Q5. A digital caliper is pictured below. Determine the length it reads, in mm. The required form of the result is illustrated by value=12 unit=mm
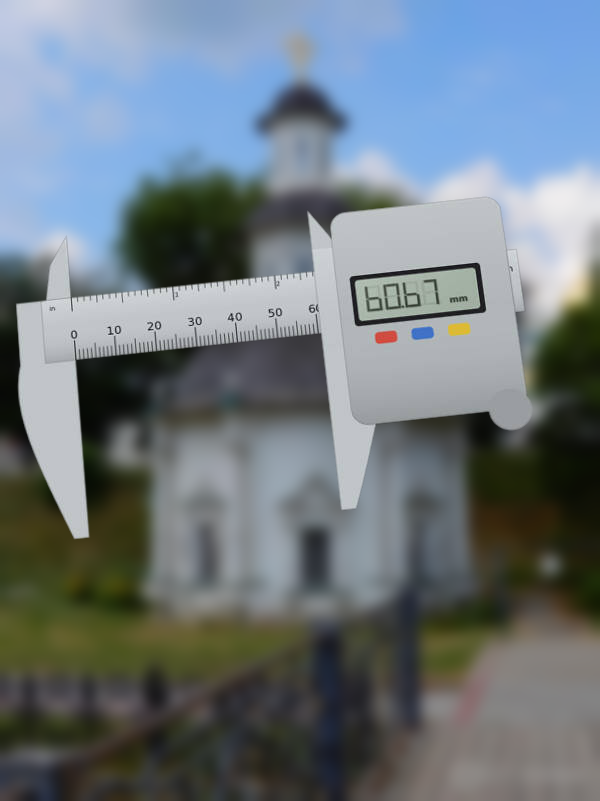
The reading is value=60.67 unit=mm
